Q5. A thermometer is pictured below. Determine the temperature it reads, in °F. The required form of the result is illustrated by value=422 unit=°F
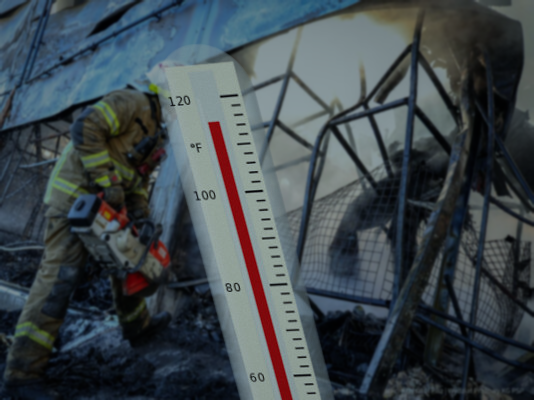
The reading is value=115 unit=°F
